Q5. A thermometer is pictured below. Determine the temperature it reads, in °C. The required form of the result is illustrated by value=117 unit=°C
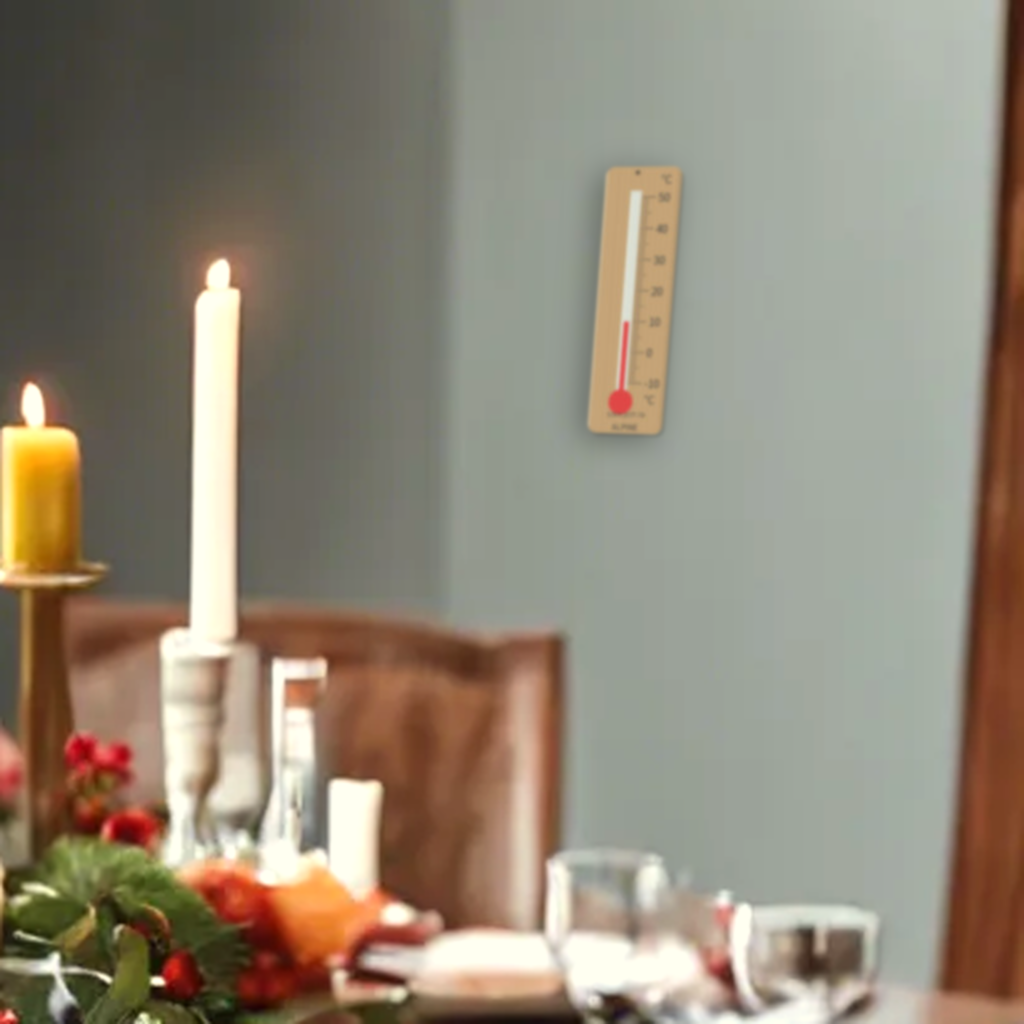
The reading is value=10 unit=°C
